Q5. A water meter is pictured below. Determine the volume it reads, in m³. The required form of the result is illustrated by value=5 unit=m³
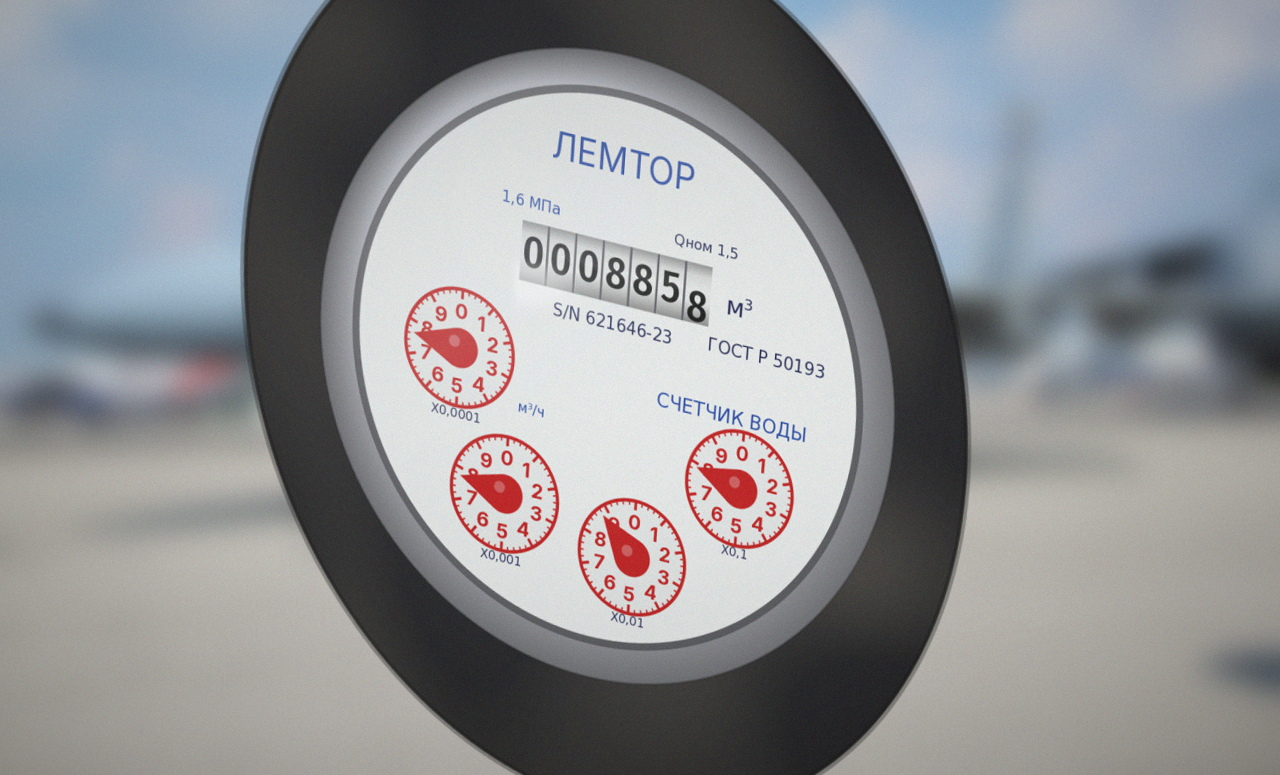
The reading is value=8857.7877 unit=m³
